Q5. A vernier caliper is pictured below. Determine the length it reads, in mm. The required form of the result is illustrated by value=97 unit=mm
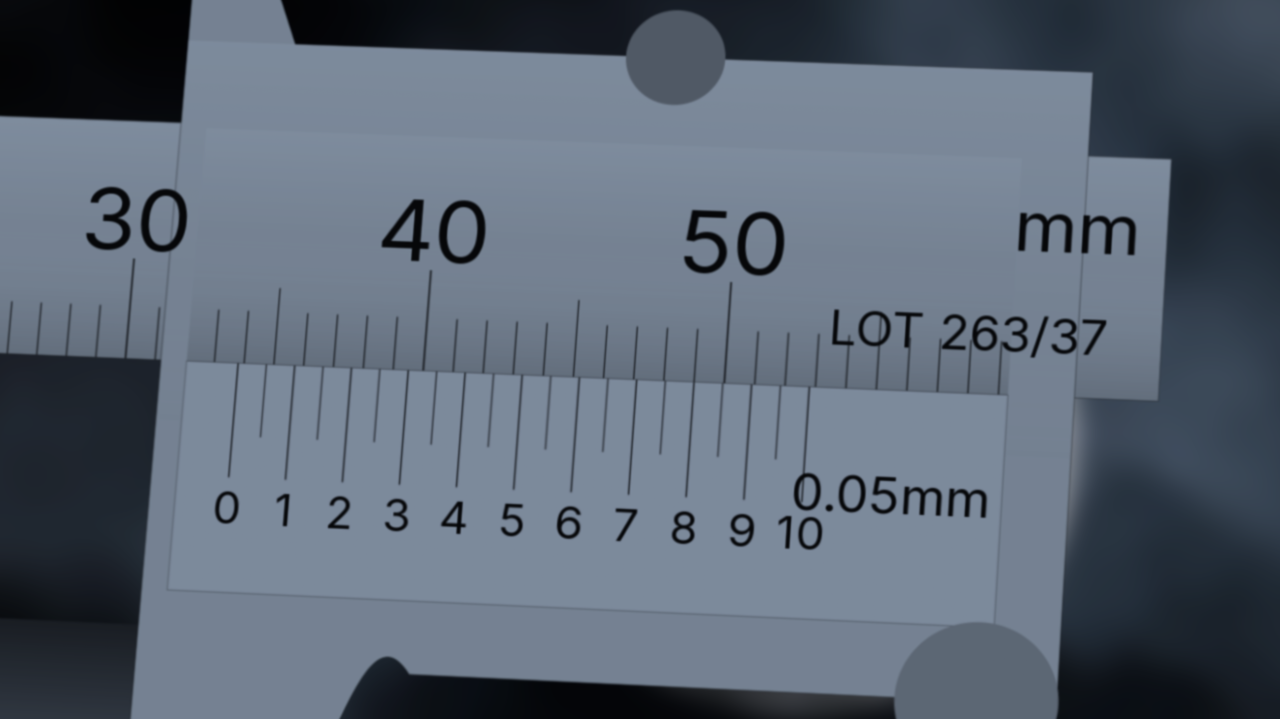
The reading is value=33.80 unit=mm
